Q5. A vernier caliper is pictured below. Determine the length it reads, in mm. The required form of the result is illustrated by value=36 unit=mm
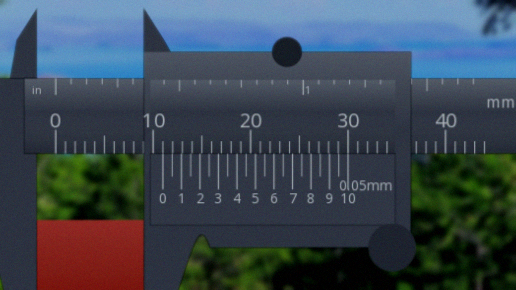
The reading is value=11.0 unit=mm
